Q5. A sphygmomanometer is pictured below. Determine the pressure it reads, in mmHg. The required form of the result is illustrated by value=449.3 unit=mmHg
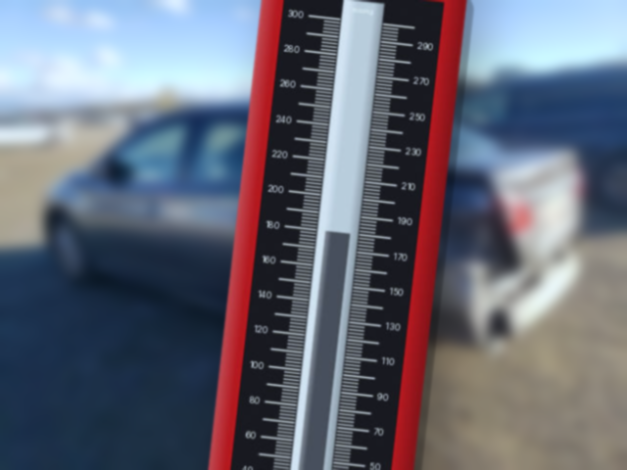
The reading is value=180 unit=mmHg
